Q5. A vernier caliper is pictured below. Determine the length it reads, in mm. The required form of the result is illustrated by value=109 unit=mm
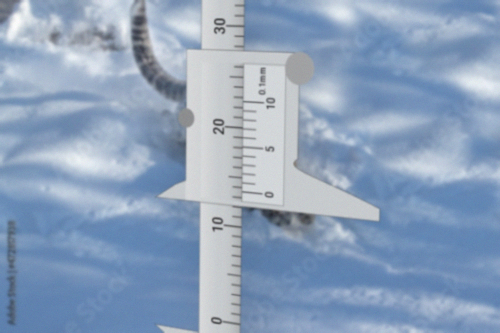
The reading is value=13.6 unit=mm
